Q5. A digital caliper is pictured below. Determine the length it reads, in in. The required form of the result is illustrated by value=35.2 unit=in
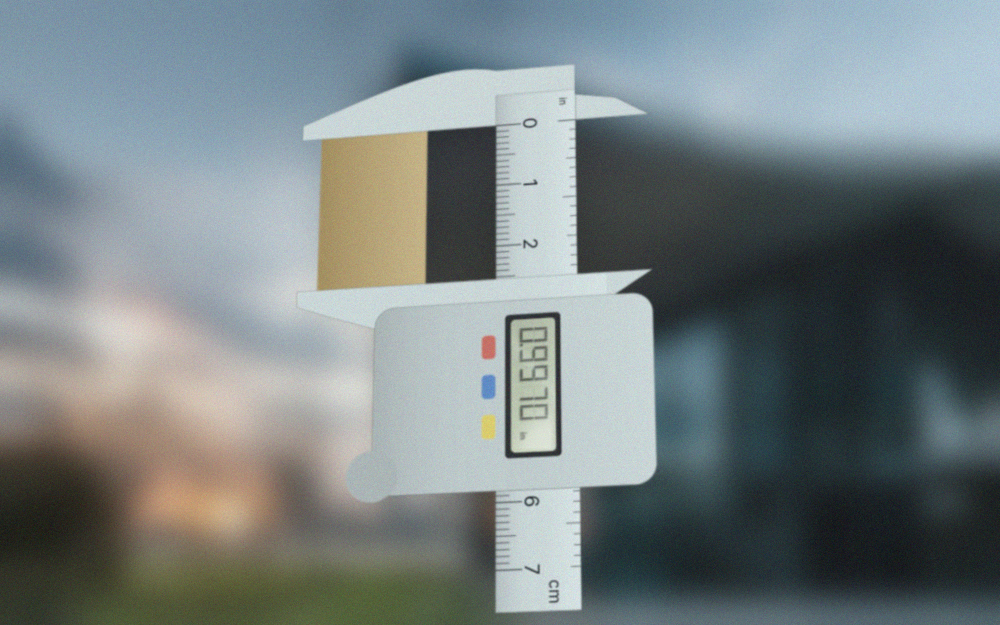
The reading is value=0.9970 unit=in
